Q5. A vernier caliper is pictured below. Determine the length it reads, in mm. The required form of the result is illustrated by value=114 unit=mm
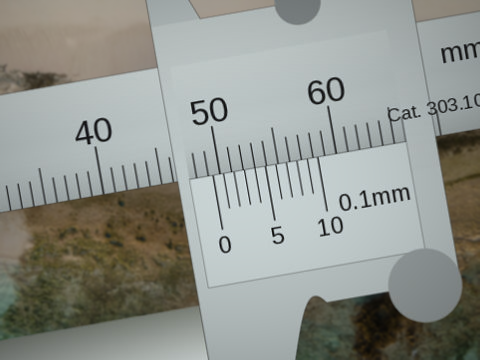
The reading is value=49.4 unit=mm
